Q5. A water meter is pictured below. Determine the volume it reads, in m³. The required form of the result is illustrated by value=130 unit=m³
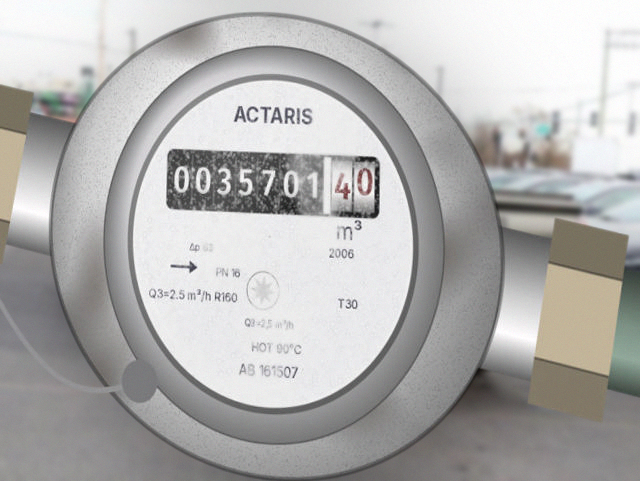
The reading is value=35701.40 unit=m³
